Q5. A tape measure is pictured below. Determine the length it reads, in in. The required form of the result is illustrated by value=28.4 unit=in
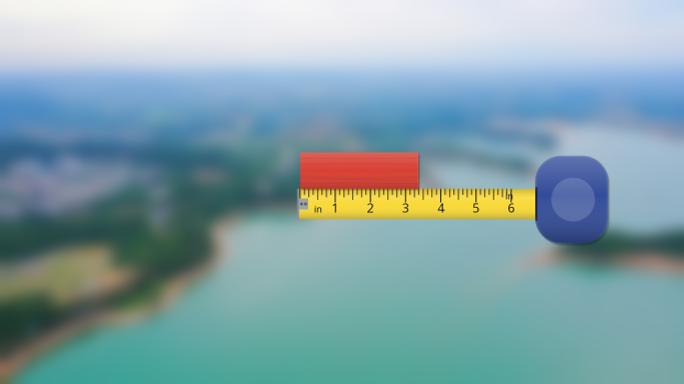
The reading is value=3.375 unit=in
